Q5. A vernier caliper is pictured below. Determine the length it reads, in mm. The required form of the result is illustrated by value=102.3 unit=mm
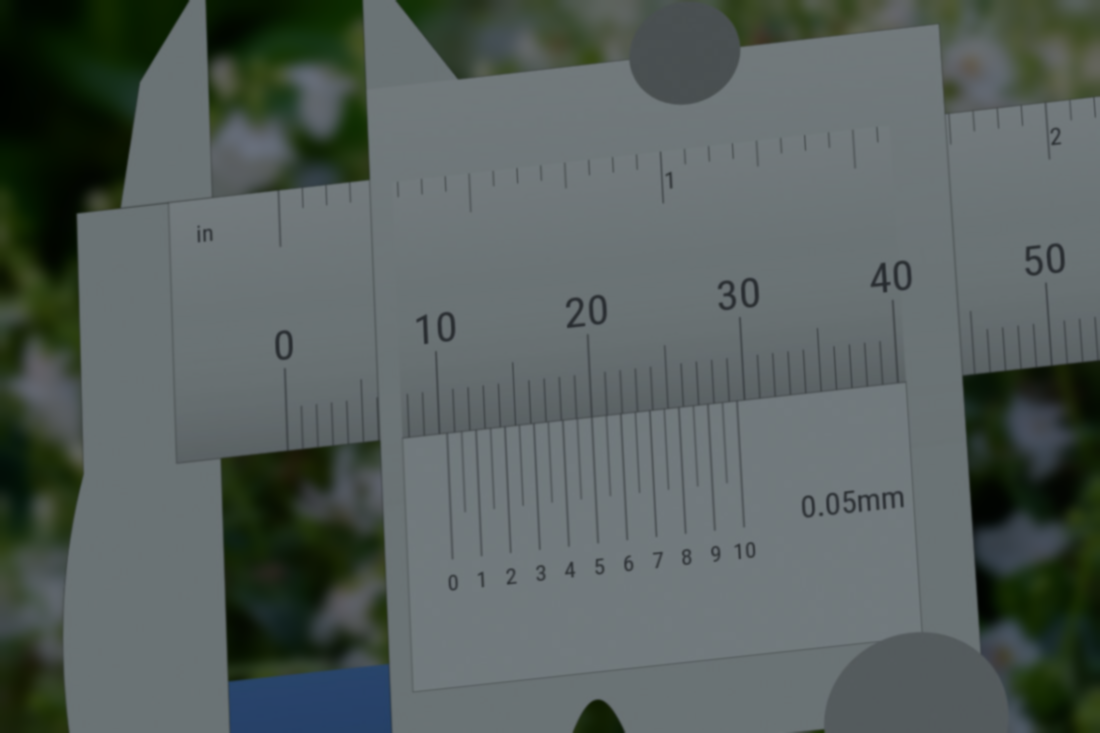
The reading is value=10.5 unit=mm
